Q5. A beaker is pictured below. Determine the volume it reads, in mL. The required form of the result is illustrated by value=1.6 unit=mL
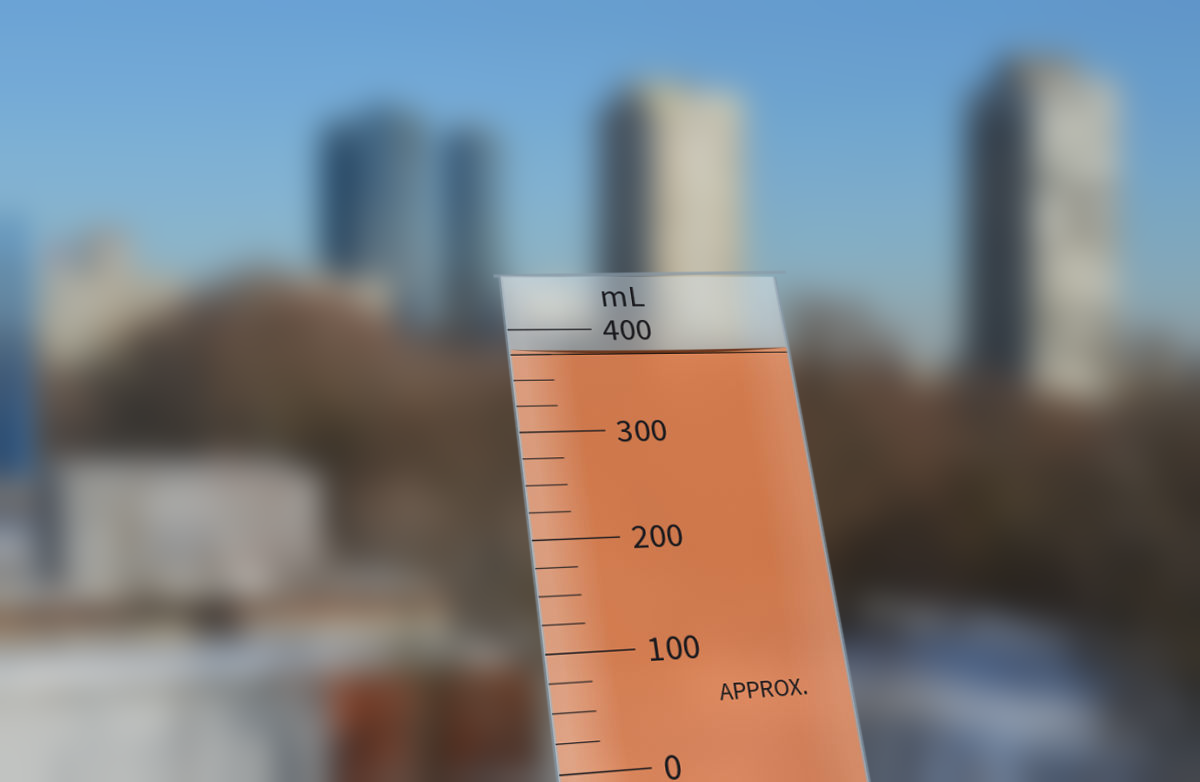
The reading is value=375 unit=mL
